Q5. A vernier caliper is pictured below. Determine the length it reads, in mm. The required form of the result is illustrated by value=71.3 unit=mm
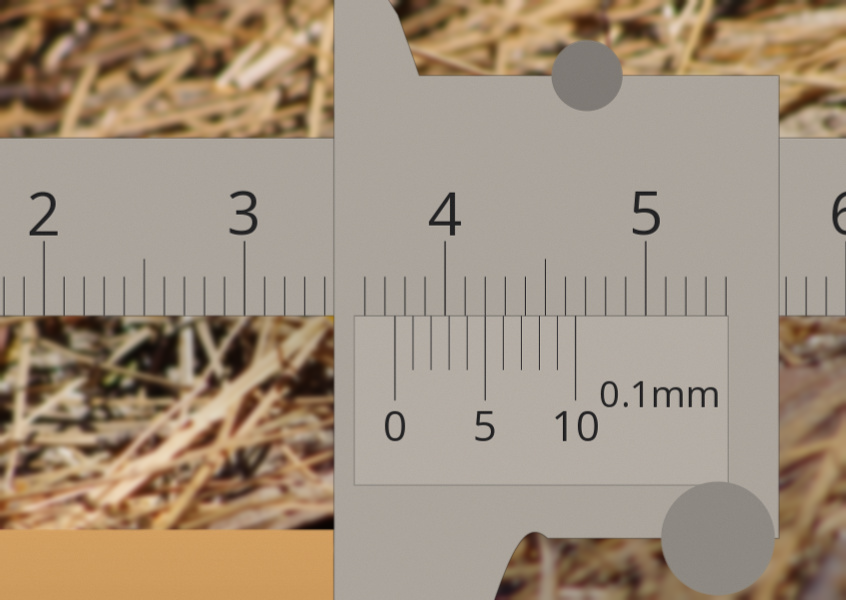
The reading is value=37.5 unit=mm
